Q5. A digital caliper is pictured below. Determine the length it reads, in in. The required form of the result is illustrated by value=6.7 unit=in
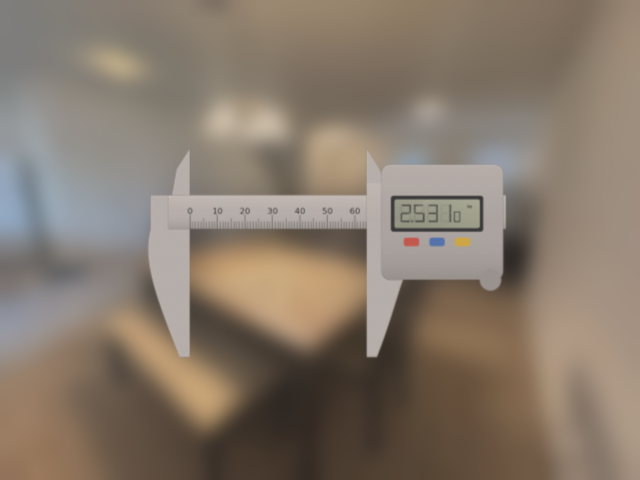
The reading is value=2.5310 unit=in
